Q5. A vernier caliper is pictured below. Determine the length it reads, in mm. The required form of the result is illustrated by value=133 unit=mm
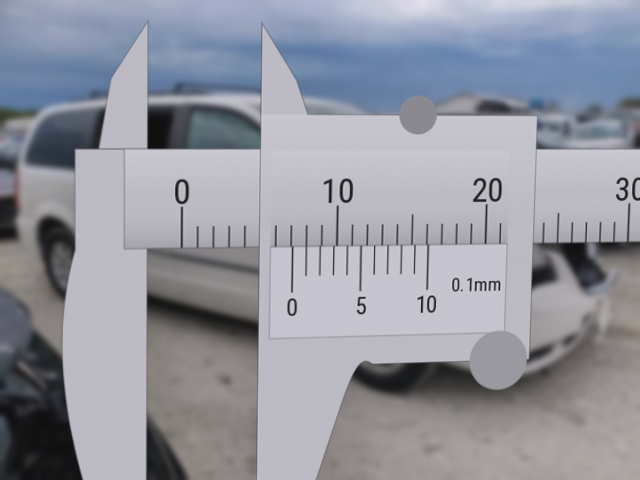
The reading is value=7.1 unit=mm
